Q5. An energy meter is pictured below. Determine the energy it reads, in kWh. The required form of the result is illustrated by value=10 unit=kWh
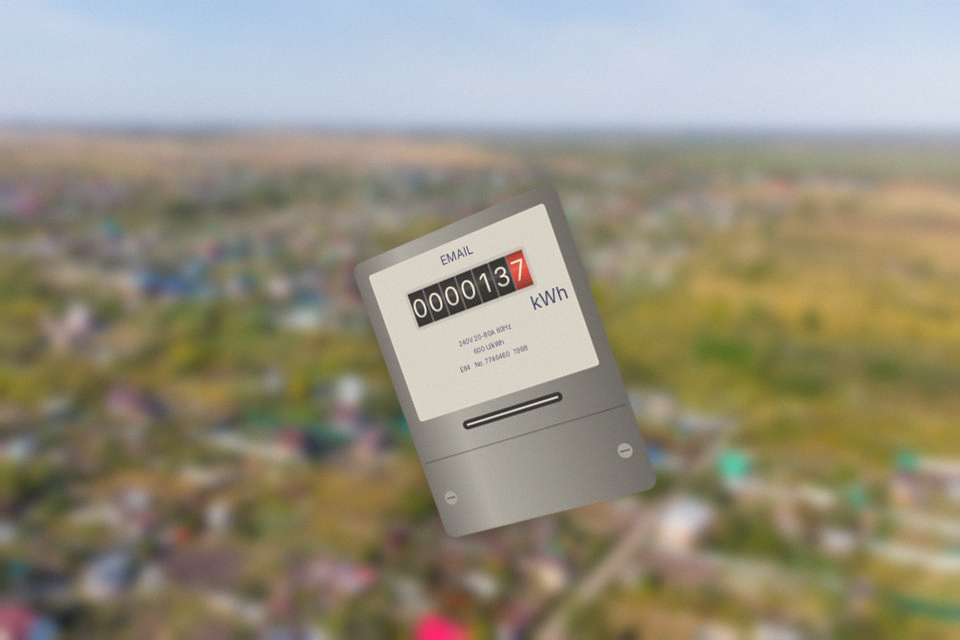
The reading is value=13.7 unit=kWh
